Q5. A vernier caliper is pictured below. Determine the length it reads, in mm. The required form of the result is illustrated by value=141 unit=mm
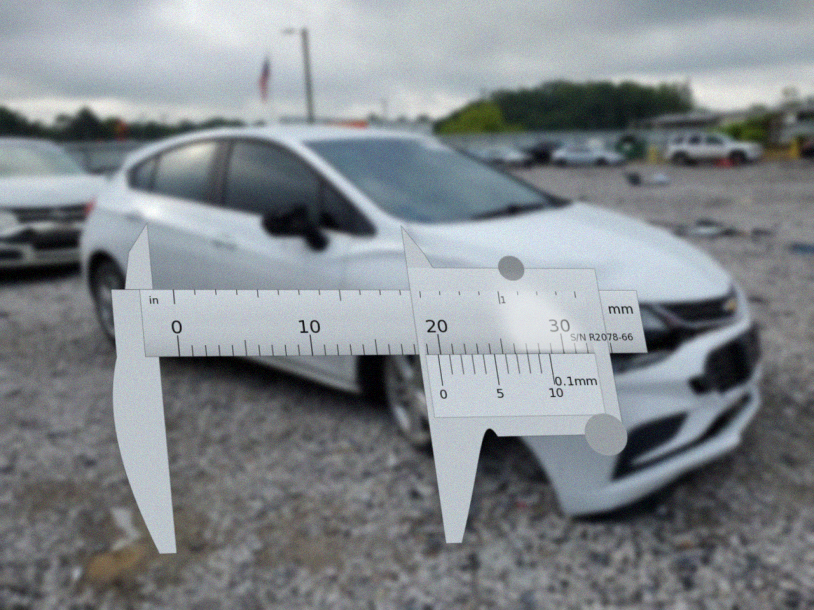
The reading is value=19.8 unit=mm
